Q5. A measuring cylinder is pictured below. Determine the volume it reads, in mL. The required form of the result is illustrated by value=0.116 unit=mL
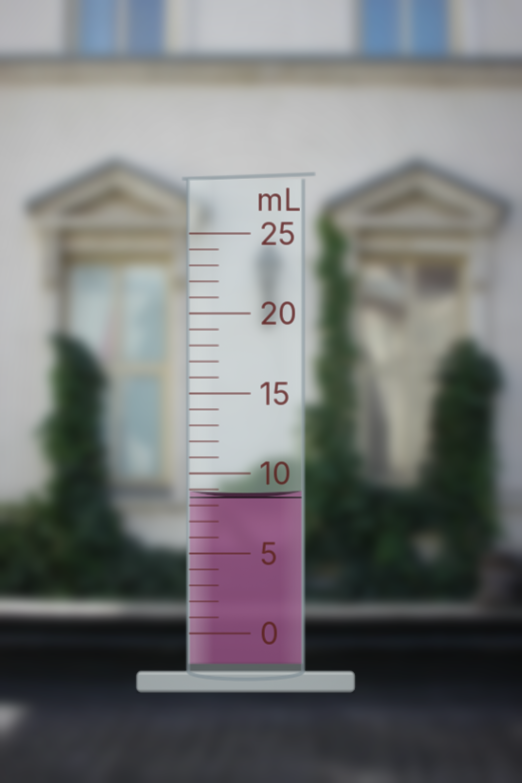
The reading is value=8.5 unit=mL
